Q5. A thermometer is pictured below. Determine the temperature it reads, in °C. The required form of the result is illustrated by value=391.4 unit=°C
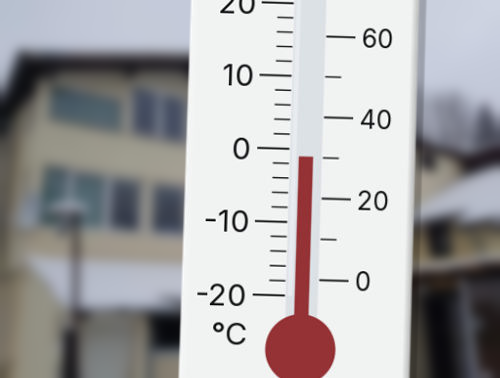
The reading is value=-1 unit=°C
